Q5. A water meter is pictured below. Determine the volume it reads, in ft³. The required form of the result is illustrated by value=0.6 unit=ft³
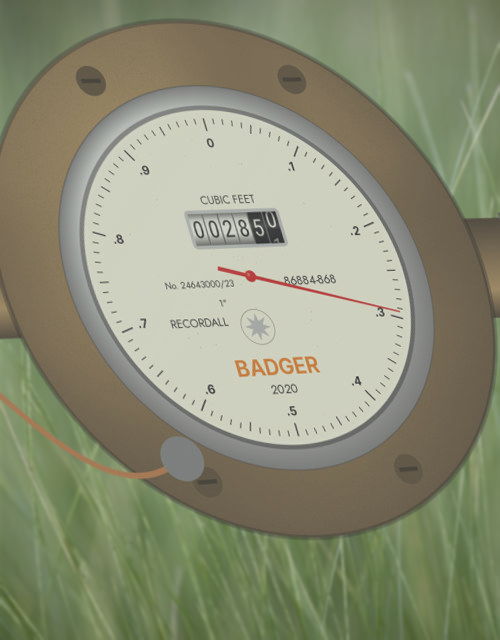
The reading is value=2850.29 unit=ft³
